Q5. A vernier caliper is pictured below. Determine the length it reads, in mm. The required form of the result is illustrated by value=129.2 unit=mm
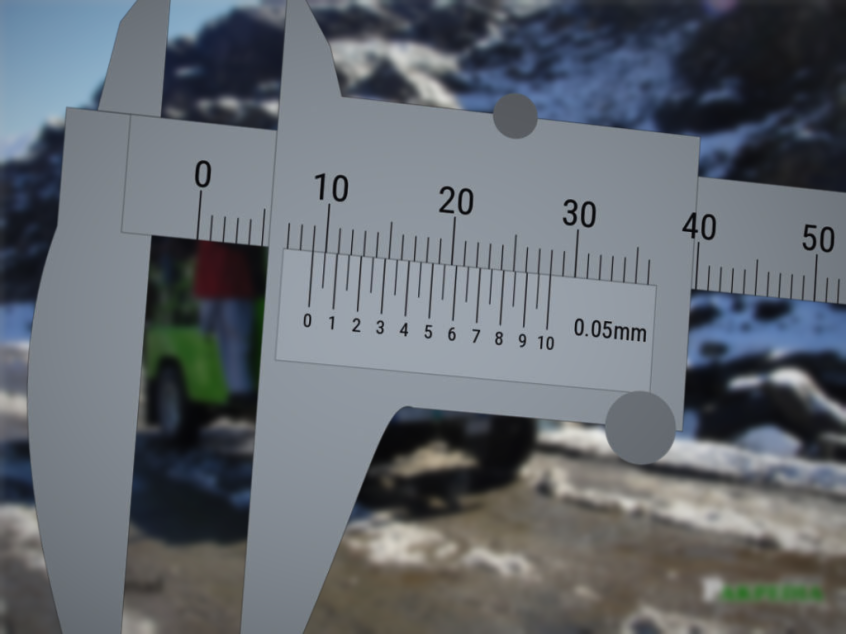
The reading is value=9.0 unit=mm
